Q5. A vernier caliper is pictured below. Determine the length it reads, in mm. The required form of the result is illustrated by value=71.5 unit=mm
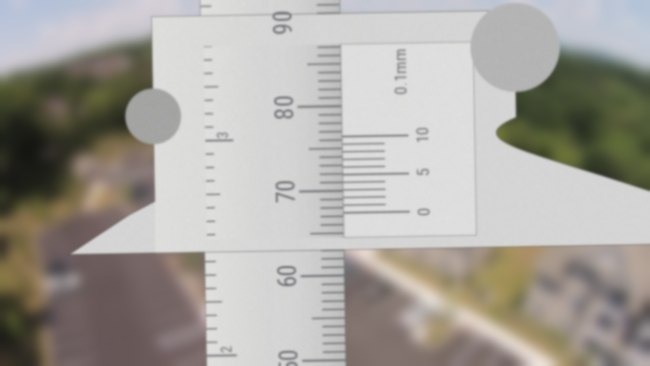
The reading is value=67.4 unit=mm
